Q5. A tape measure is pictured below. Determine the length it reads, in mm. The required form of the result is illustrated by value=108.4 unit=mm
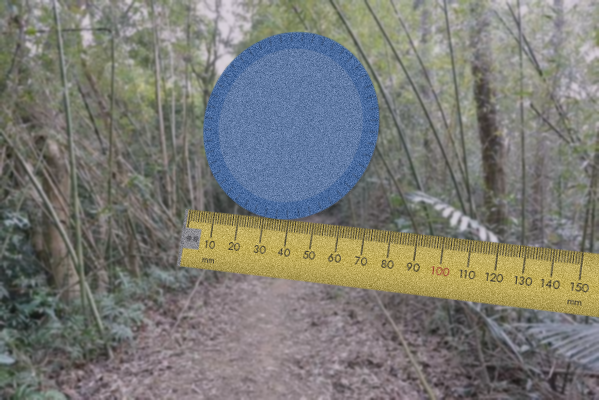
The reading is value=70 unit=mm
